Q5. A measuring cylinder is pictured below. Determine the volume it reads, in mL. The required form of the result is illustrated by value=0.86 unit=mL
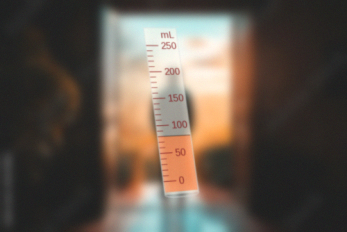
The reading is value=80 unit=mL
